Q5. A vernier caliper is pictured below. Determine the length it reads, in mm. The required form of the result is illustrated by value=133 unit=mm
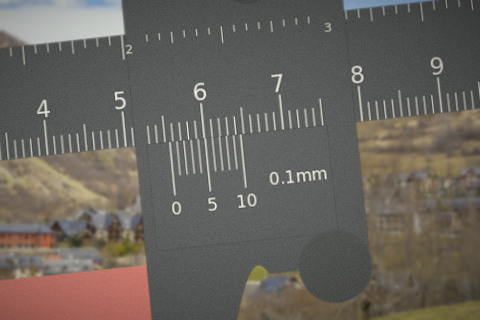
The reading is value=55.6 unit=mm
